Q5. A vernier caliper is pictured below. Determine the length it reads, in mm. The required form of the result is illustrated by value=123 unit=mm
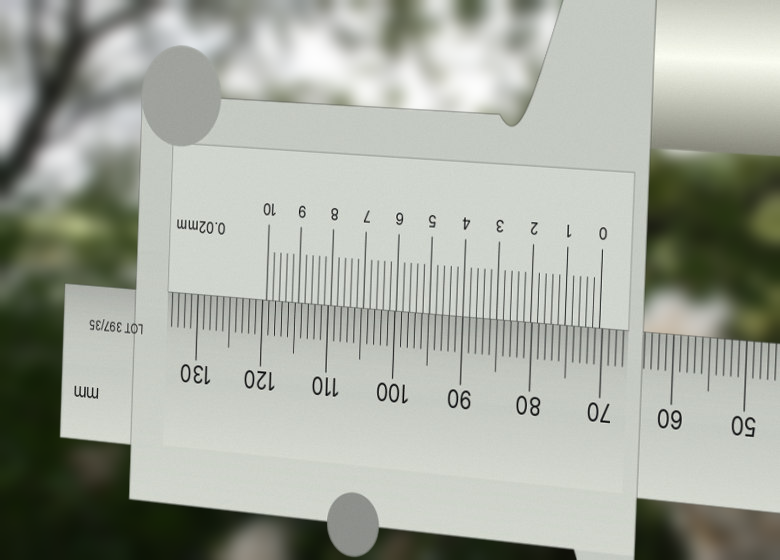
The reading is value=70.4 unit=mm
